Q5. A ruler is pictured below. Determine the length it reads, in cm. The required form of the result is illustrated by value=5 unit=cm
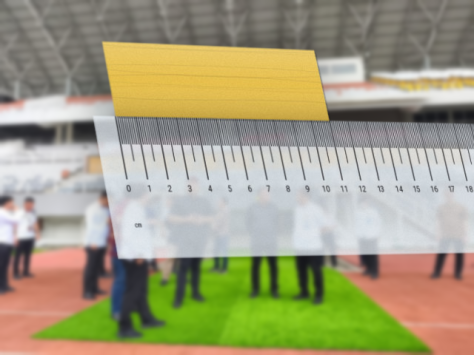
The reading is value=11 unit=cm
